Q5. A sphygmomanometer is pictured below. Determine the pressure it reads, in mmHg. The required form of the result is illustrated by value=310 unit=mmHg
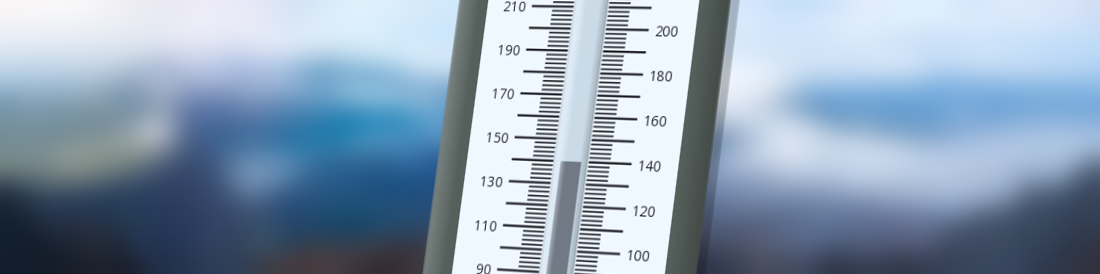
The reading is value=140 unit=mmHg
